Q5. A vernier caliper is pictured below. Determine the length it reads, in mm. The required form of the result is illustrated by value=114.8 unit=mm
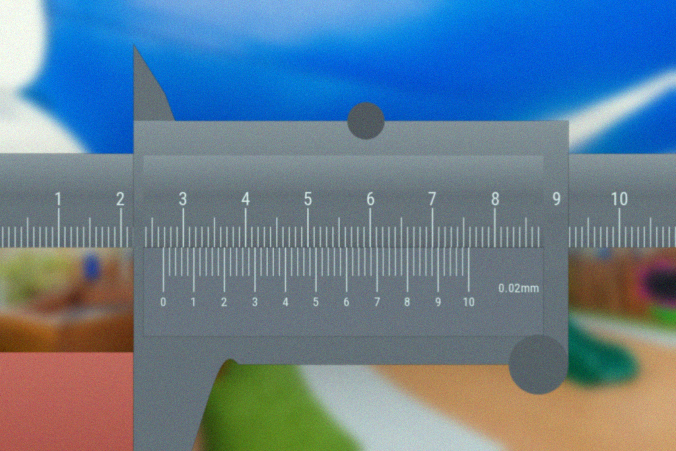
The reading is value=26.8 unit=mm
